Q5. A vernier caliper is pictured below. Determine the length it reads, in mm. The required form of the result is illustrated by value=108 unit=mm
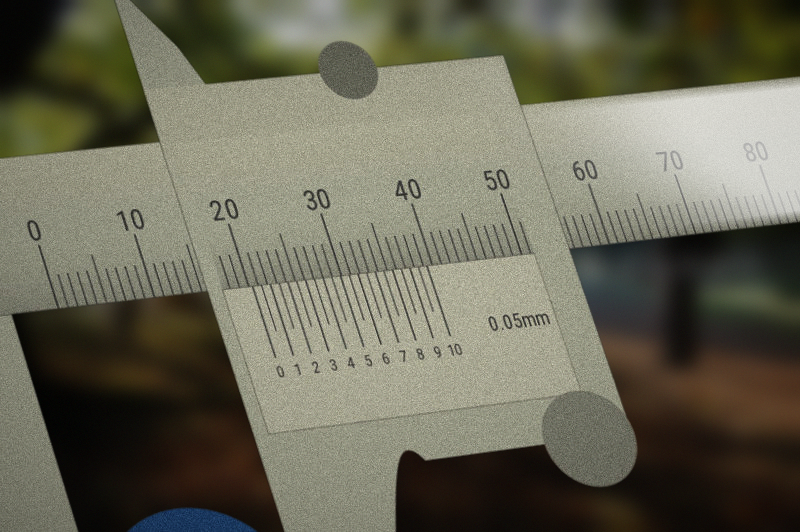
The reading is value=20.4 unit=mm
